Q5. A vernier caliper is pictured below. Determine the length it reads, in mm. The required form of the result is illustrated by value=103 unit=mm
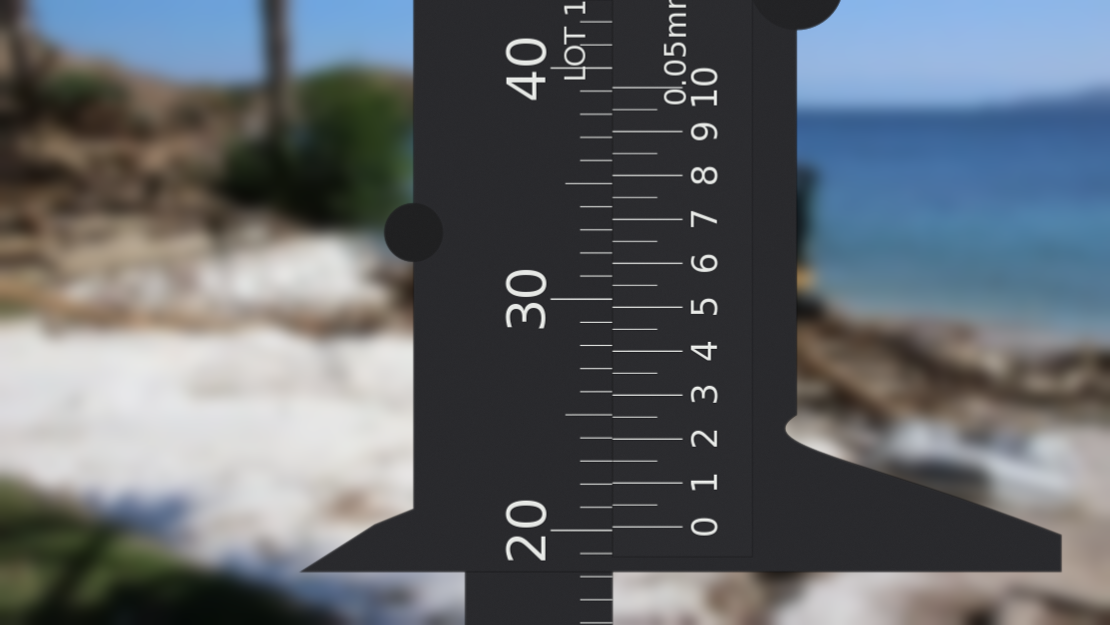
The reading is value=20.15 unit=mm
